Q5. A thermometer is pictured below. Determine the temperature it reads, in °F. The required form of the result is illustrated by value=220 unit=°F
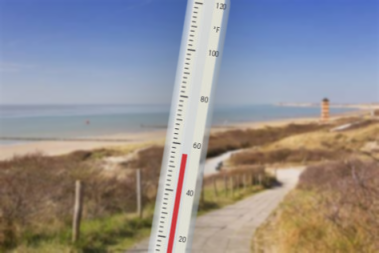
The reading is value=56 unit=°F
